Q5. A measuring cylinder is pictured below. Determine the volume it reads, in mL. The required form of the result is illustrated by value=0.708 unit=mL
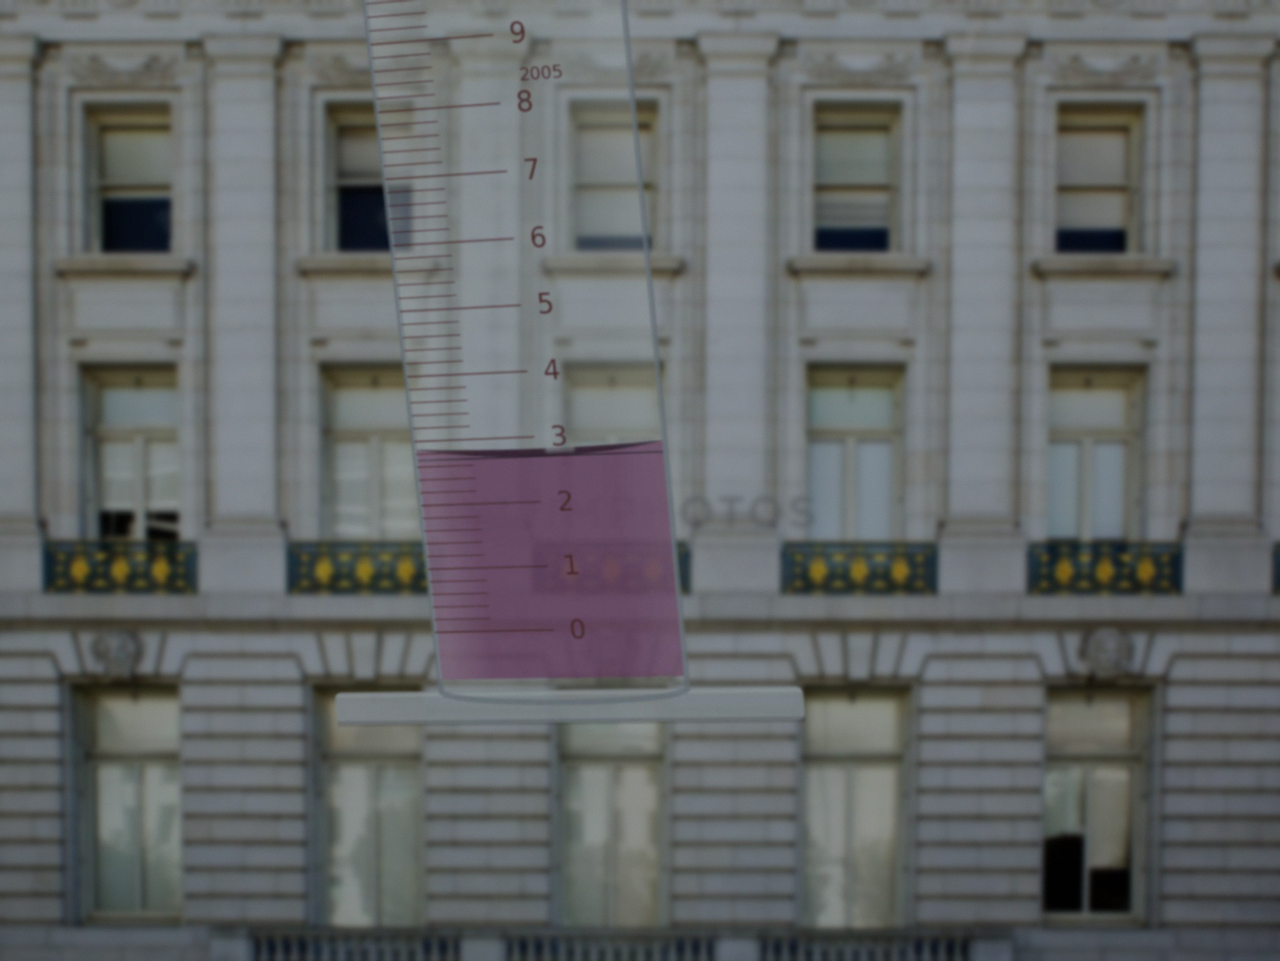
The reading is value=2.7 unit=mL
